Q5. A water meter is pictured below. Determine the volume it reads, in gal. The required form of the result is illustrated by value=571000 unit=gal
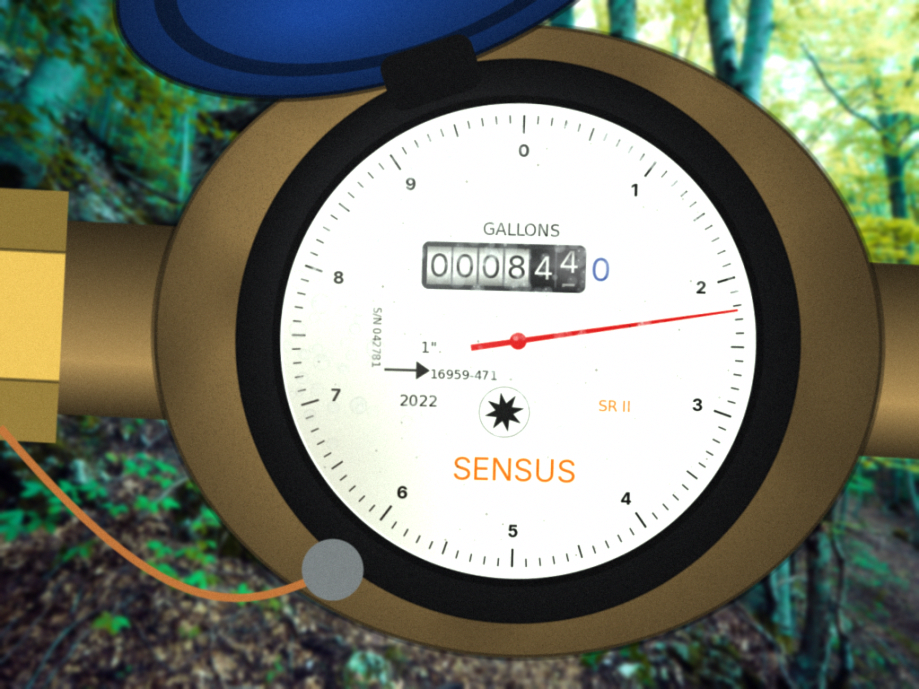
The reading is value=8442.2 unit=gal
